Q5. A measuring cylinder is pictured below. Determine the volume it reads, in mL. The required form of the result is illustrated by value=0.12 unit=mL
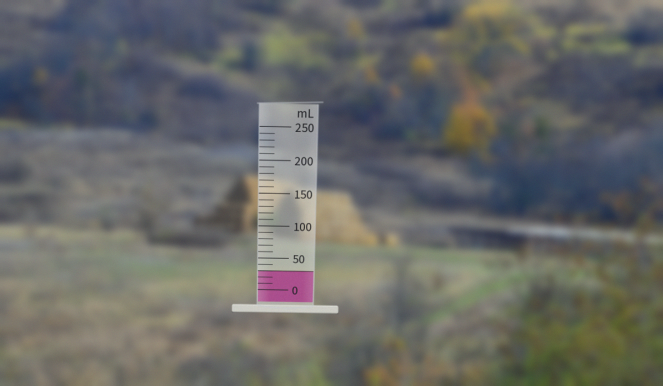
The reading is value=30 unit=mL
